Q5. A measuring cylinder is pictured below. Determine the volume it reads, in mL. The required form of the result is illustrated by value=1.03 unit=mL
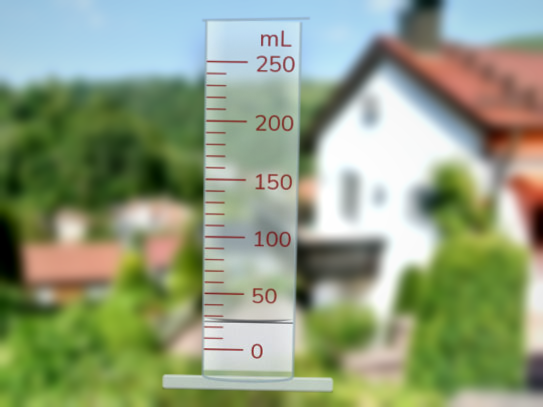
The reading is value=25 unit=mL
